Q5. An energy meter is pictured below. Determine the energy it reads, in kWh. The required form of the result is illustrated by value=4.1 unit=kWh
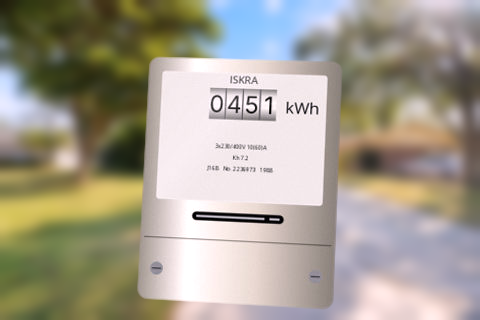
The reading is value=451 unit=kWh
